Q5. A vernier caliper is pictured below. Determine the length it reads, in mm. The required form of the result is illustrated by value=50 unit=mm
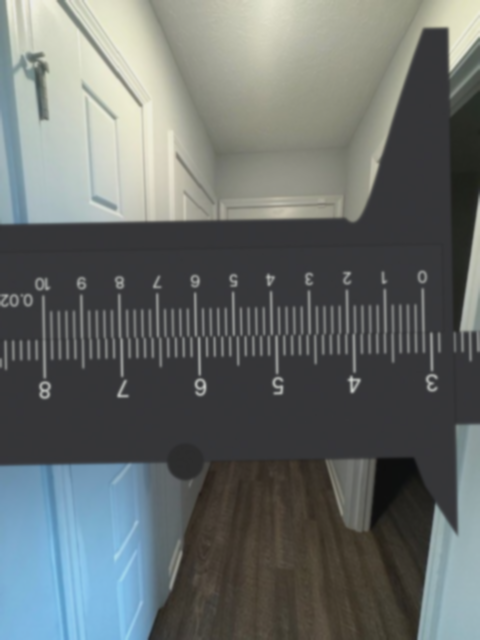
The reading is value=31.0 unit=mm
